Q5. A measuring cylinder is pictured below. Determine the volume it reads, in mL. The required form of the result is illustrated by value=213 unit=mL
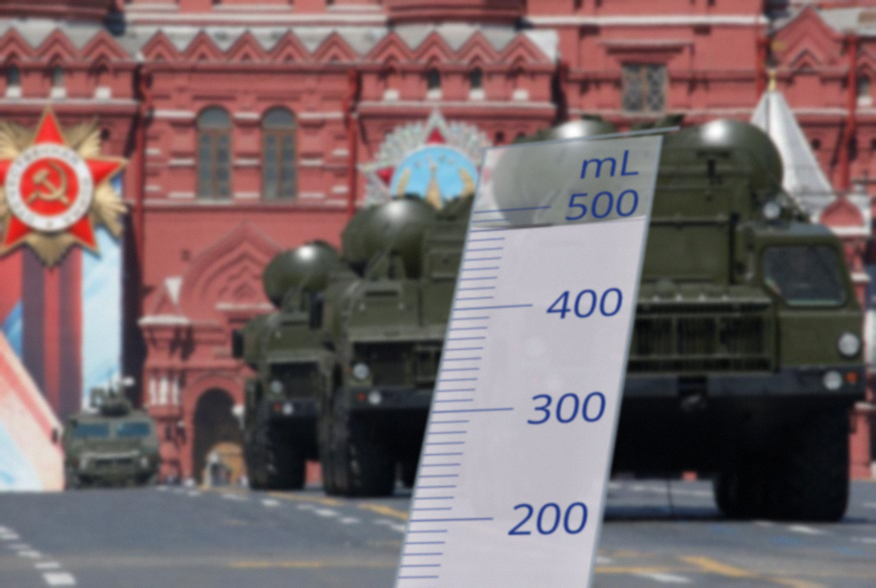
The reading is value=480 unit=mL
